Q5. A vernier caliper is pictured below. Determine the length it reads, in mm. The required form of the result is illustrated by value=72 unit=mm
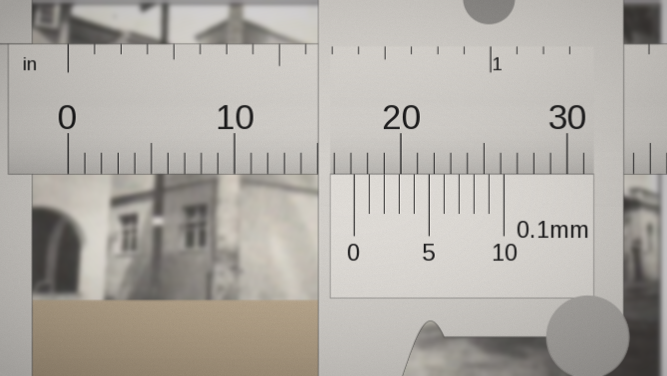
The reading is value=17.2 unit=mm
